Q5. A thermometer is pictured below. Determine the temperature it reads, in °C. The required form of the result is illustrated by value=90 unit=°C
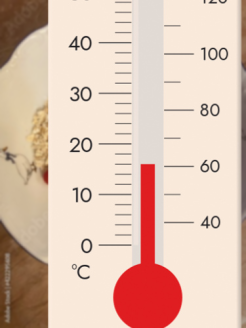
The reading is value=16 unit=°C
